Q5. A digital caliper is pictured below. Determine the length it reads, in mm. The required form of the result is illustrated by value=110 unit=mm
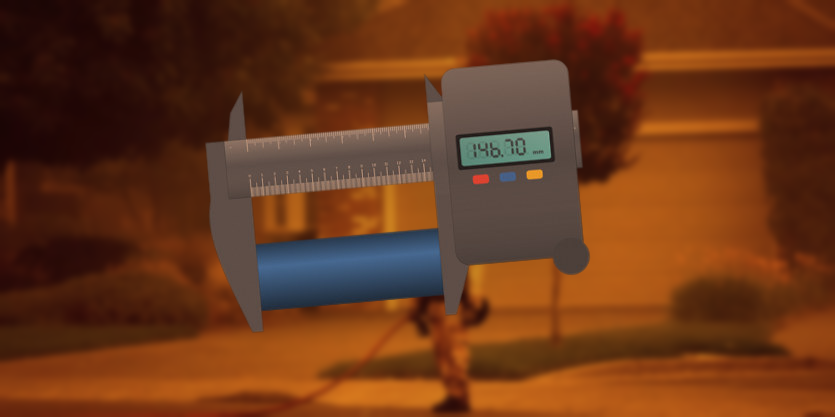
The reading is value=146.70 unit=mm
